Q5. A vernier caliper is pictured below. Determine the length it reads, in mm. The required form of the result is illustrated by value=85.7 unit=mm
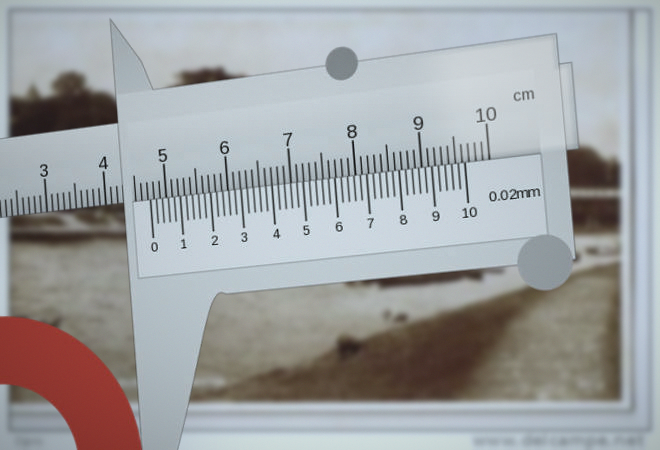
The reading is value=47.4 unit=mm
